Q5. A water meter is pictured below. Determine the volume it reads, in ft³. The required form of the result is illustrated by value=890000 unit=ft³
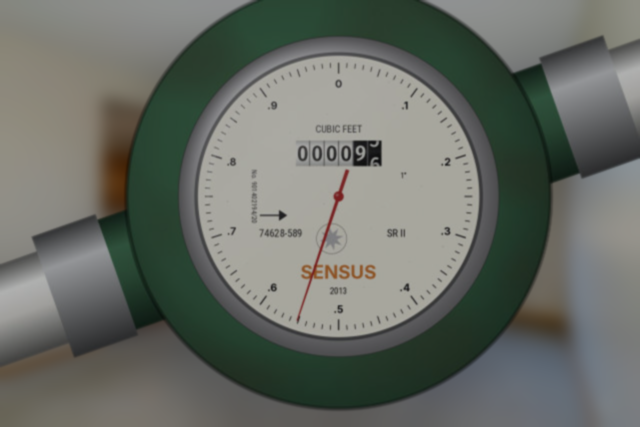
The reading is value=95.55 unit=ft³
